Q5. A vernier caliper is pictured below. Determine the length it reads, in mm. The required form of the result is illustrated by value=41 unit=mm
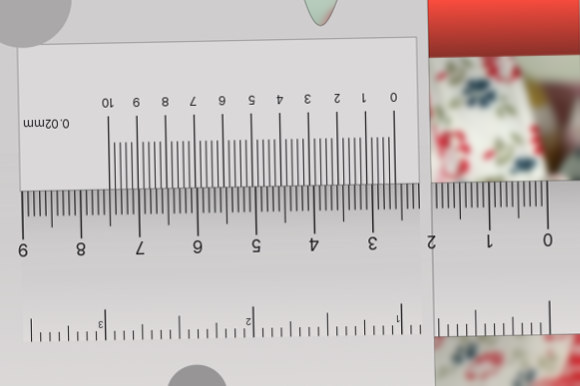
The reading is value=26.0 unit=mm
